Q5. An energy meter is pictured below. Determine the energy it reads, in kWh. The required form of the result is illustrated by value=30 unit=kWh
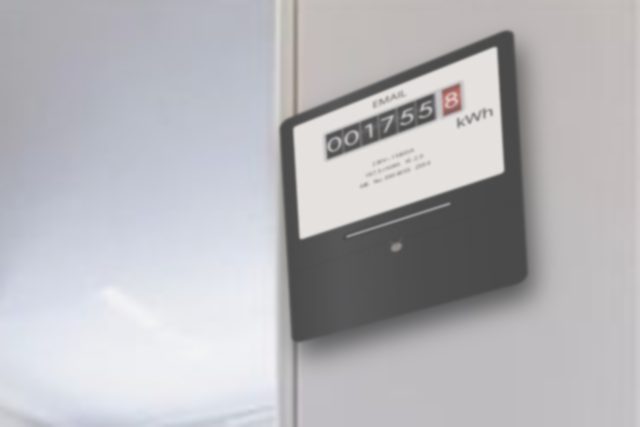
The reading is value=1755.8 unit=kWh
